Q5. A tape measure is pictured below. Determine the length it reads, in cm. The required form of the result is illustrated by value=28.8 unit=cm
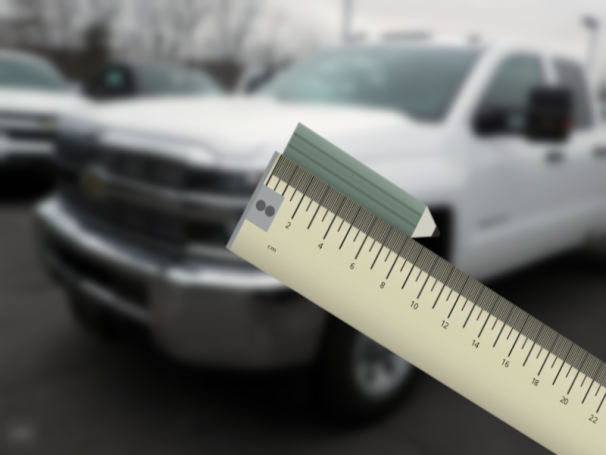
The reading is value=9.5 unit=cm
